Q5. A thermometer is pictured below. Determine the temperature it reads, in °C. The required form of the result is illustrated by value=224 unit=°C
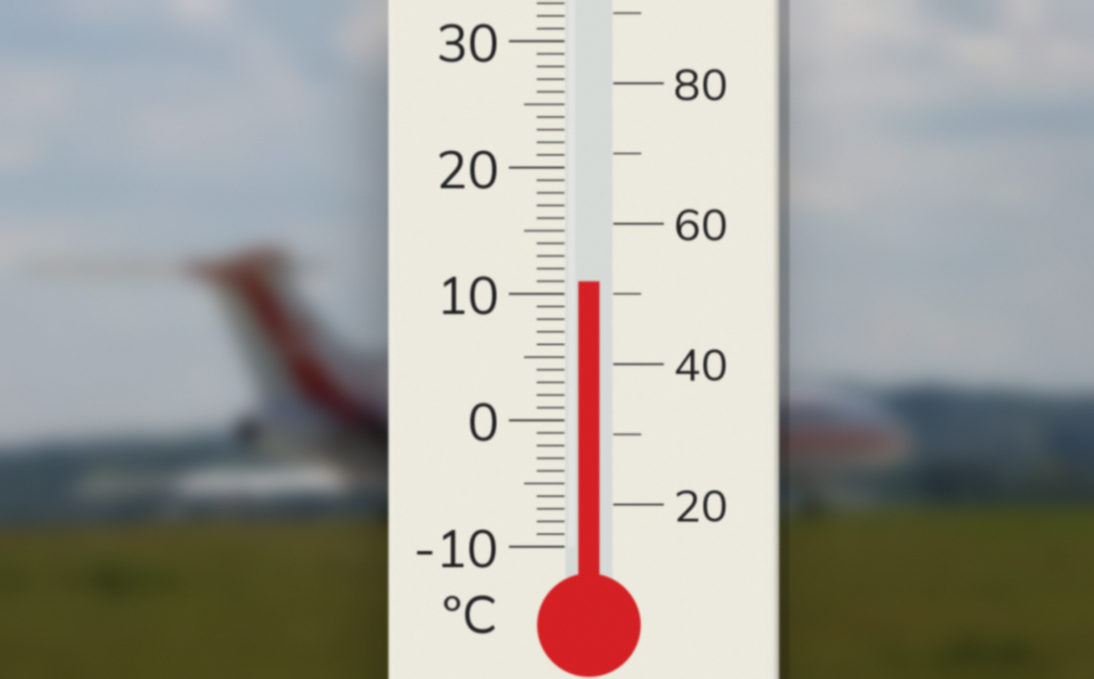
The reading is value=11 unit=°C
